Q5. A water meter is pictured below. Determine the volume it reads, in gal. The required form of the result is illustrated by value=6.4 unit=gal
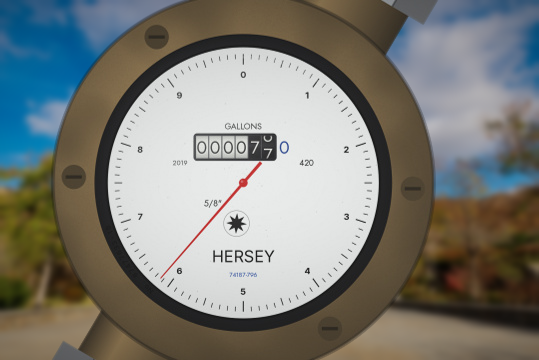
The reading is value=766.1 unit=gal
